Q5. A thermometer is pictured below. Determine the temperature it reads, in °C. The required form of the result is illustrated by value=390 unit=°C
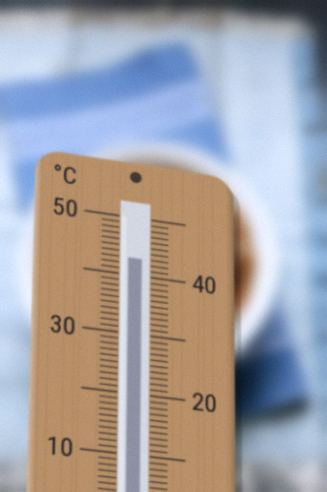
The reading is value=43 unit=°C
